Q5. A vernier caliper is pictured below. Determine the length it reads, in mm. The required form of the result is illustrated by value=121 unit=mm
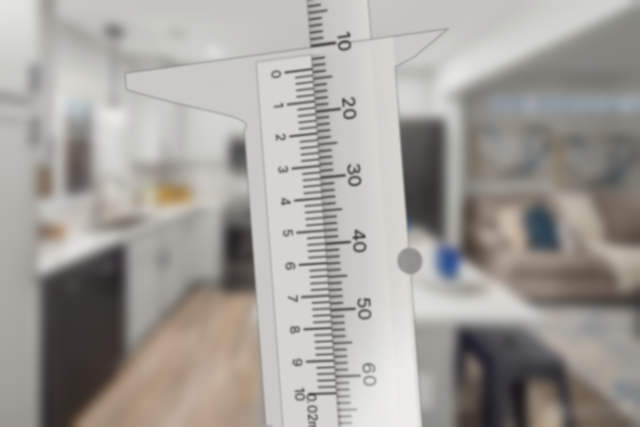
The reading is value=13.5 unit=mm
